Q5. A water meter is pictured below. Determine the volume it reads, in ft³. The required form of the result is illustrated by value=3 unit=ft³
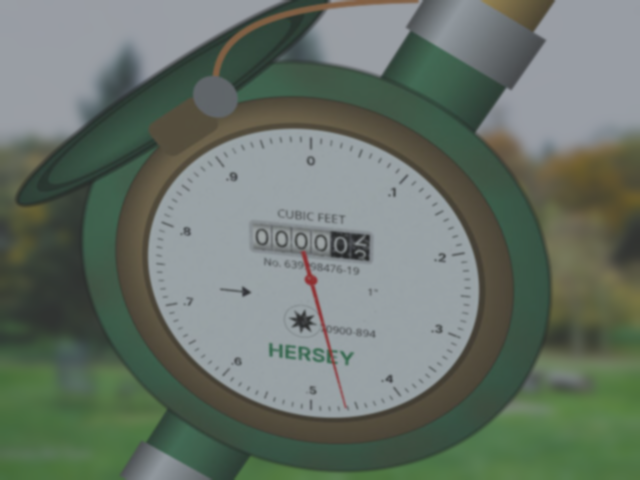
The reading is value=2.46 unit=ft³
